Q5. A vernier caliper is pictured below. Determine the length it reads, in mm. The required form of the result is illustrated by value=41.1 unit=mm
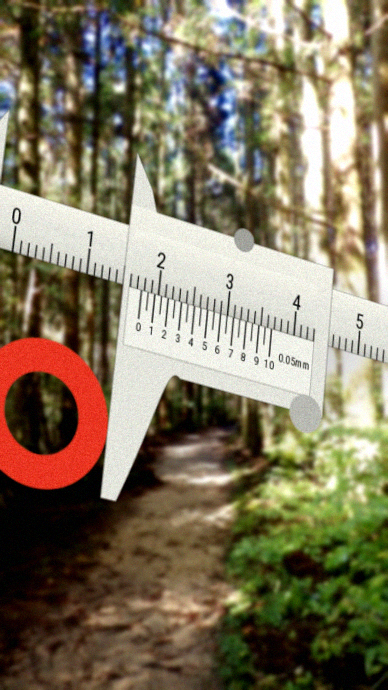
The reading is value=17.6 unit=mm
